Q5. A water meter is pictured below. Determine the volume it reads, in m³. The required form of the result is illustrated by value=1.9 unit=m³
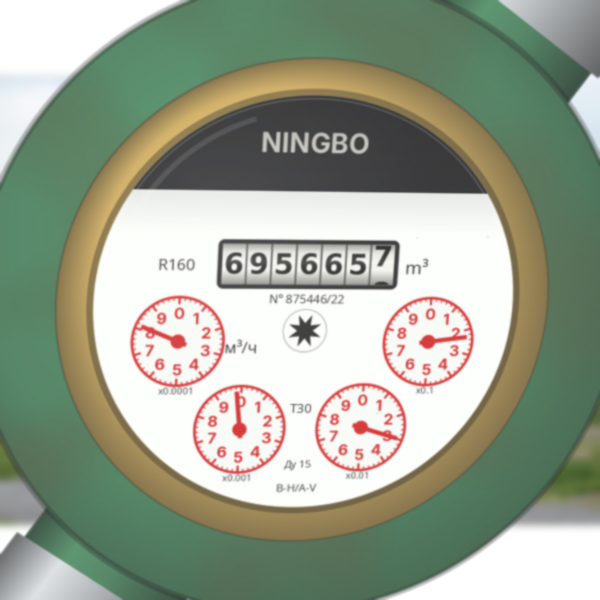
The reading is value=6956657.2298 unit=m³
